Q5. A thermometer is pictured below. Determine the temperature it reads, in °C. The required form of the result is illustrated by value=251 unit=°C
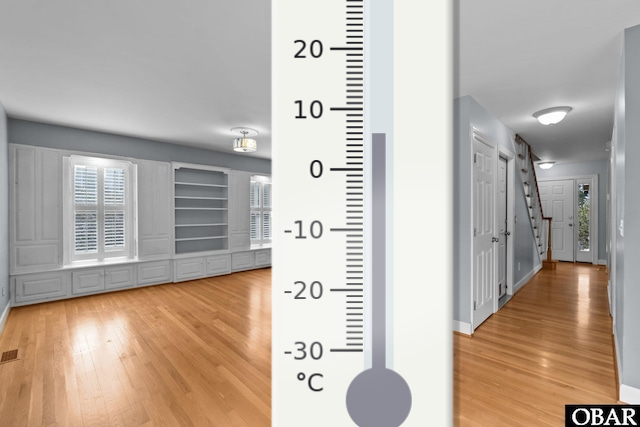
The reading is value=6 unit=°C
